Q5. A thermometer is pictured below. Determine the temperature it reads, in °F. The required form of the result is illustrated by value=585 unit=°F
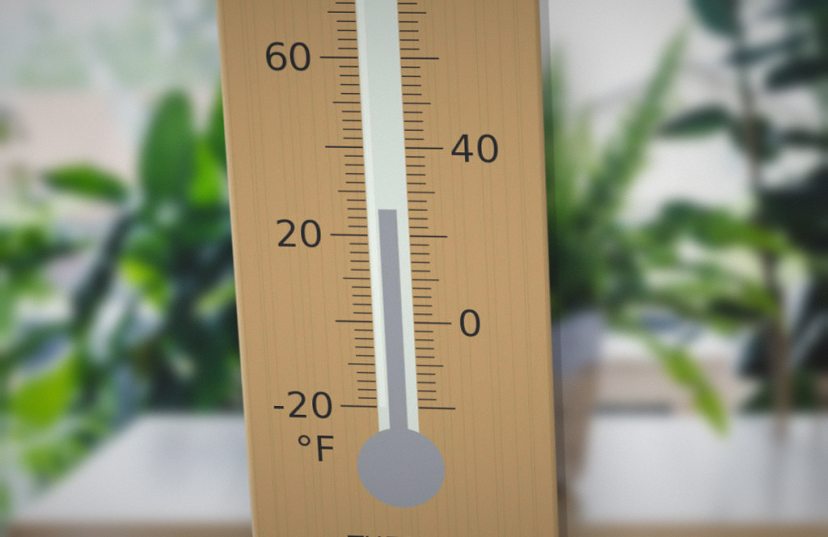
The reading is value=26 unit=°F
